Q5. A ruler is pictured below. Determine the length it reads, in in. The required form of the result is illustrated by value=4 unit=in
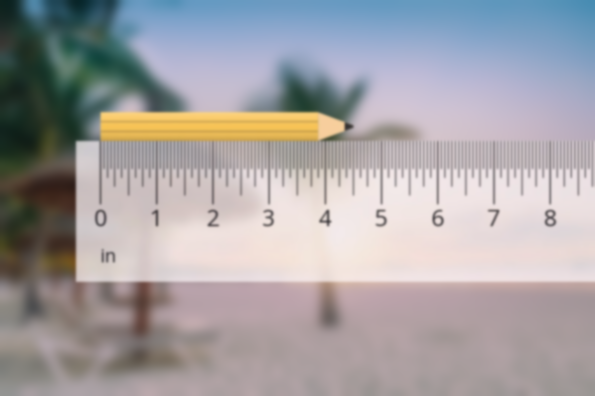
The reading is value=4.5 unit=in
